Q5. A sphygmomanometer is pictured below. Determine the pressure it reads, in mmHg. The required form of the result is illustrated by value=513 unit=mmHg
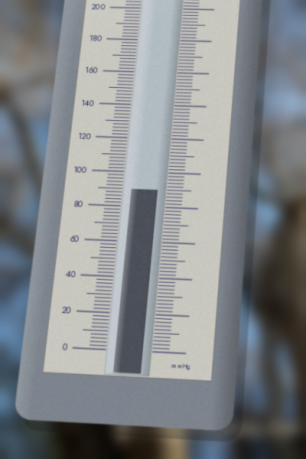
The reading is value=90 unit=mmHg
